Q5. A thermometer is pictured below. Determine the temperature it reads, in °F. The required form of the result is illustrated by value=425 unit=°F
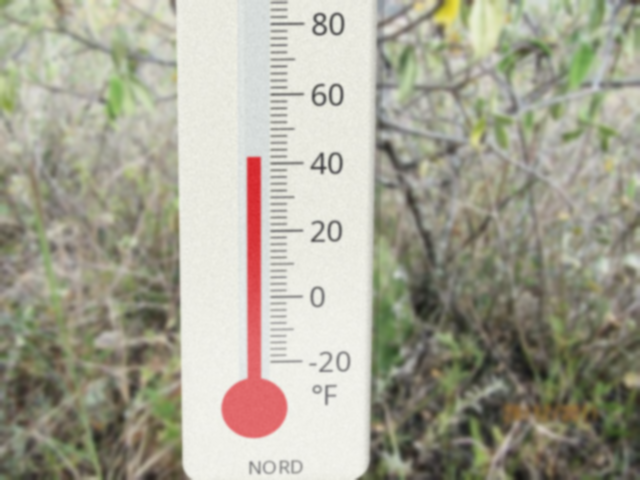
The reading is value=42 unit=°F
